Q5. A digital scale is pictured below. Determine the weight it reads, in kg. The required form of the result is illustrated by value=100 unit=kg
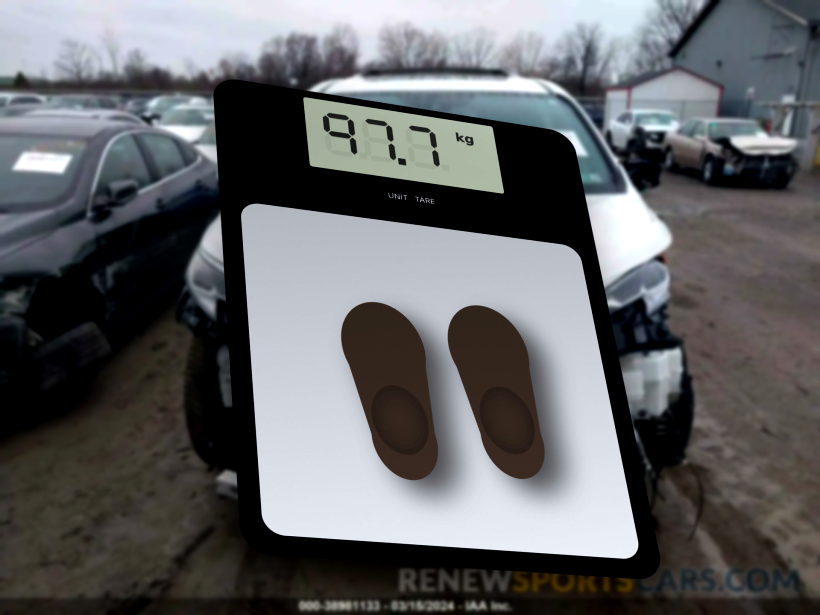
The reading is value=97.7 unit=kg
